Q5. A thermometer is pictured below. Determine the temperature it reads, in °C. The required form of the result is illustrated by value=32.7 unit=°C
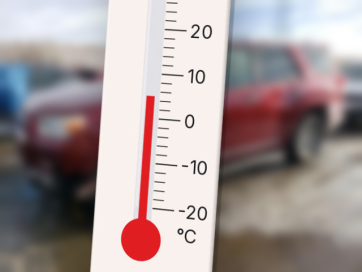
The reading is value=5 unit=°C
